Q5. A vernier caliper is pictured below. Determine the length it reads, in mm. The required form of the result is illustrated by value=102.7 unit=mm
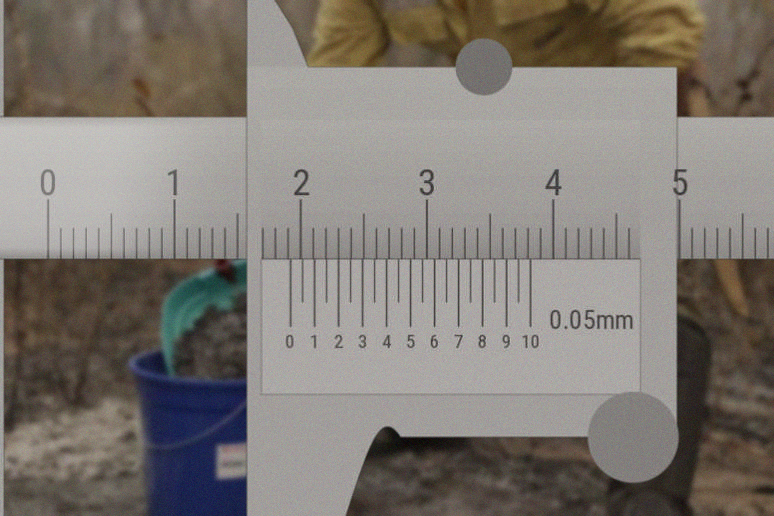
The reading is value=19.2 unit=mm
